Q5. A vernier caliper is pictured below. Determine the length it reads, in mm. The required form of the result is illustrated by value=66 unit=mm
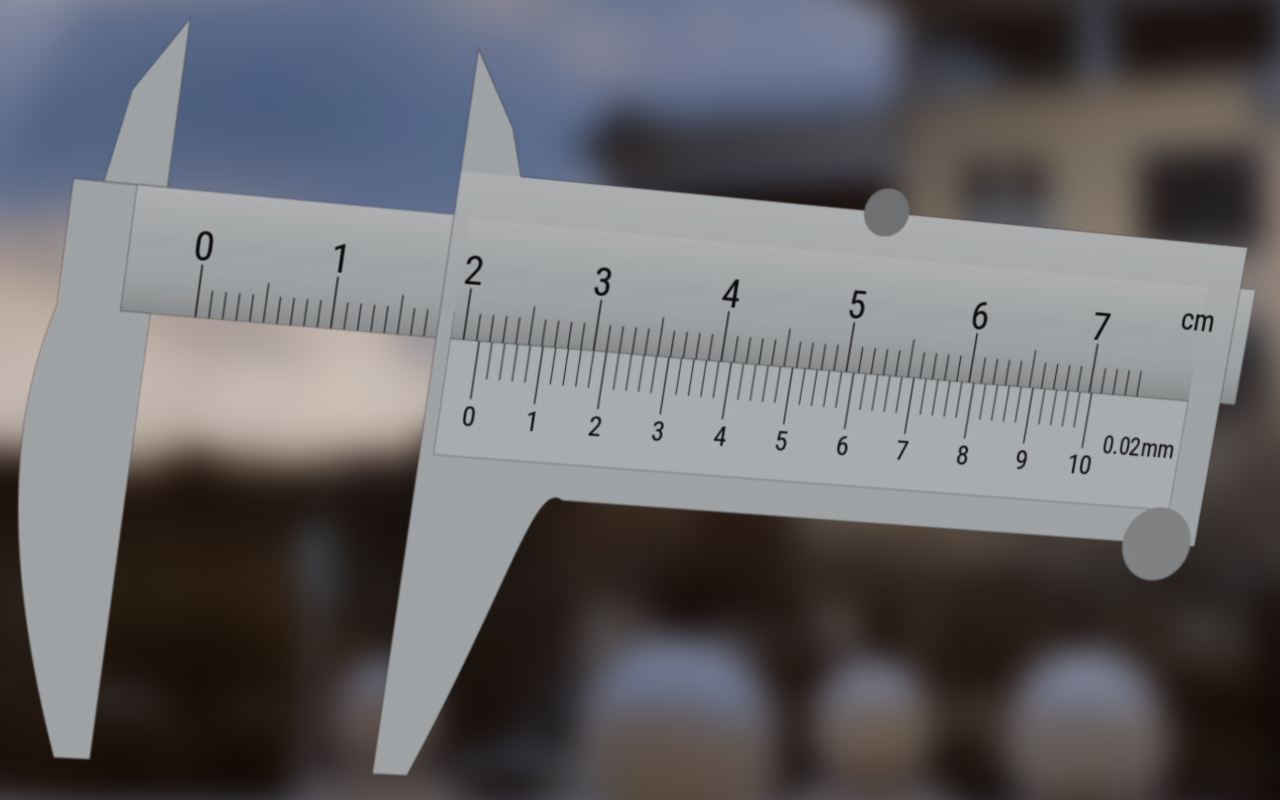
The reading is value=21.2 unit=mm
